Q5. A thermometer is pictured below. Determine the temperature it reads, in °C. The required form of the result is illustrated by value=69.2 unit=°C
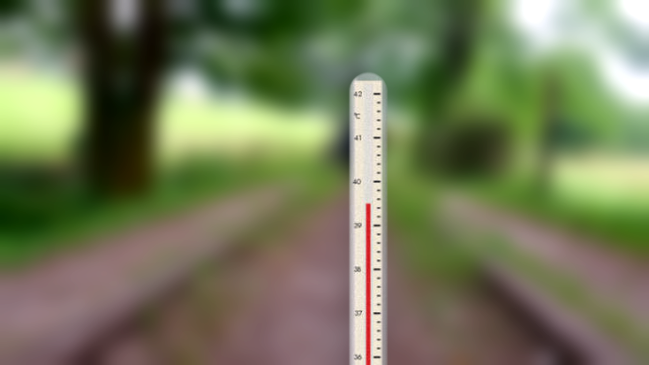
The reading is value=39.5 unit=°C
